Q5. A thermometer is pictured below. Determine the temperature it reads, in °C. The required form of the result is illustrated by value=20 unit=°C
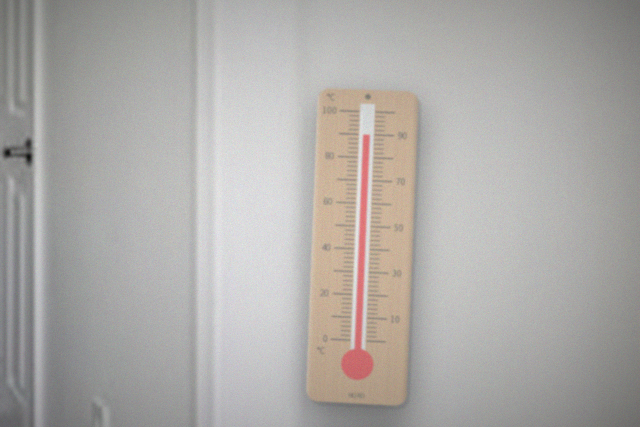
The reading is value=90 unit=°C
